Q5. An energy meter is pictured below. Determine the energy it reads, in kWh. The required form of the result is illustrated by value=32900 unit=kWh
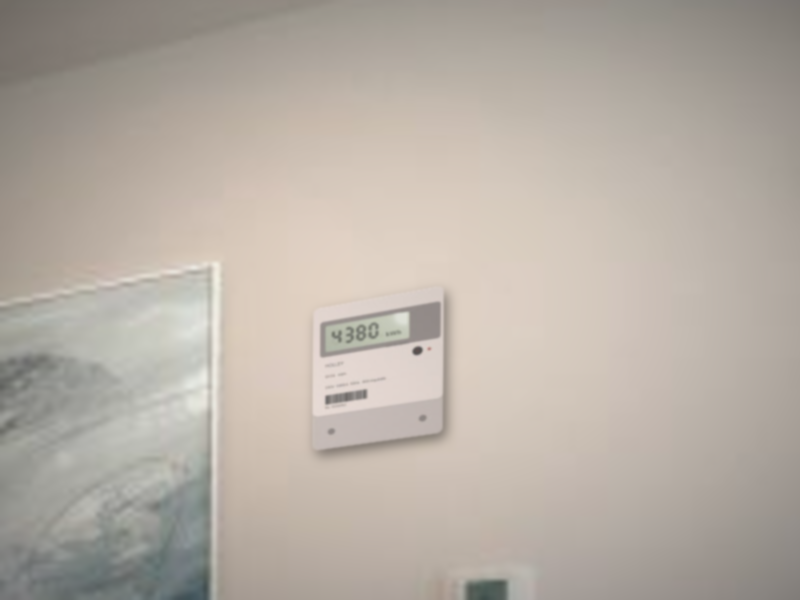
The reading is value=4380 unit=kWh
